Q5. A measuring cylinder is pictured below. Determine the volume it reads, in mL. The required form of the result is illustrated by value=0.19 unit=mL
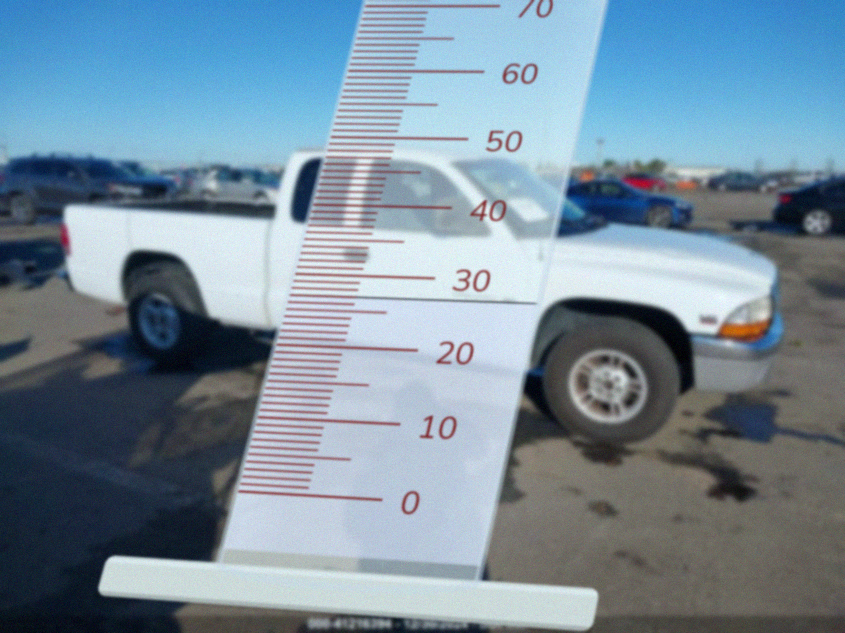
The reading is value=27 unit=mL
